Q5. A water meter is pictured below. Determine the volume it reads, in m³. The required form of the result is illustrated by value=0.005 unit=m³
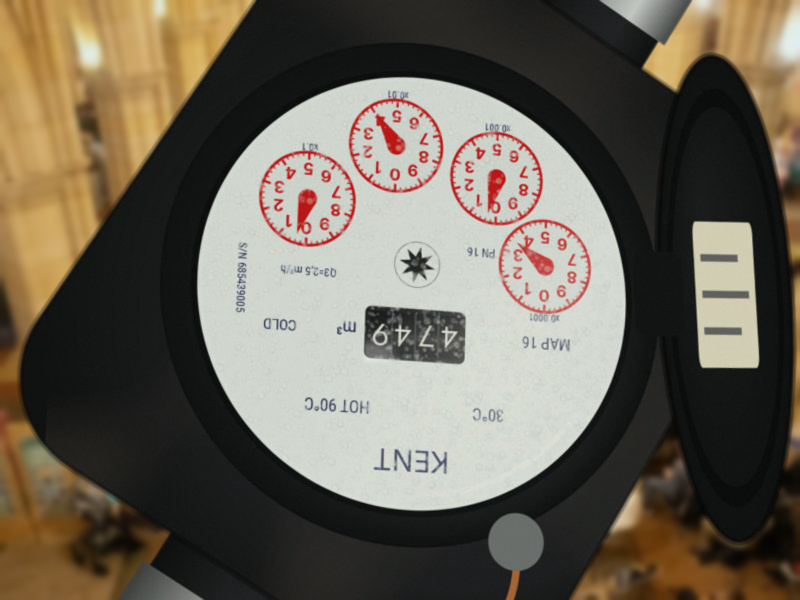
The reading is value=4749.0403 unit=m³
